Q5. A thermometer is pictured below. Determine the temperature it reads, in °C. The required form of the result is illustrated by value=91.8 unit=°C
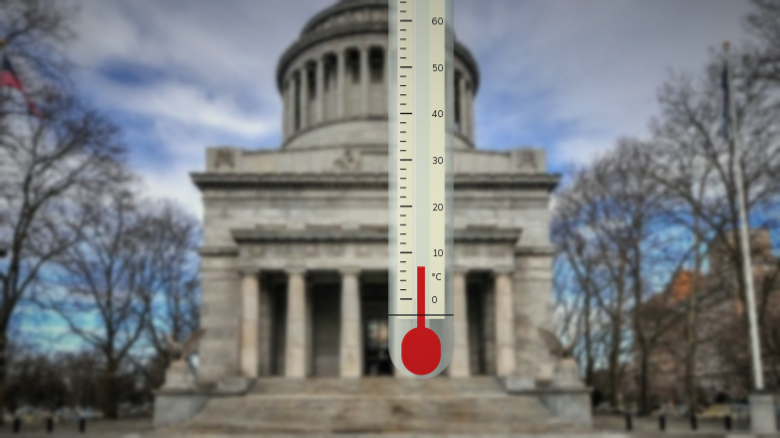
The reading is value=7 unit=°C
